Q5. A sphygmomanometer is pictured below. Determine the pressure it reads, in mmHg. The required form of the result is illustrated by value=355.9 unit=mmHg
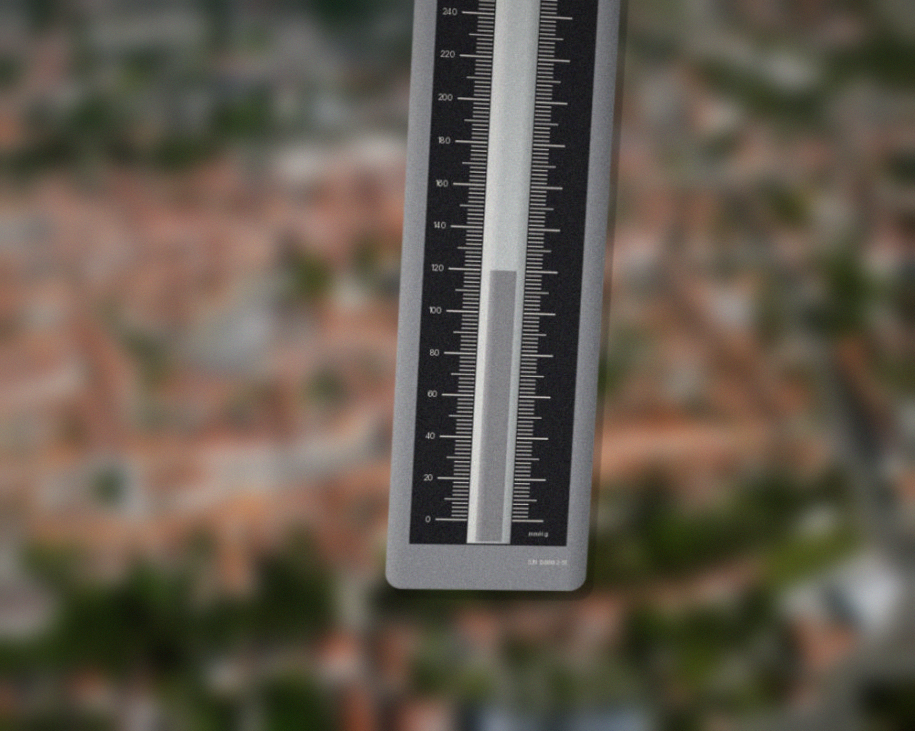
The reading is value=120 unit=mmHg
